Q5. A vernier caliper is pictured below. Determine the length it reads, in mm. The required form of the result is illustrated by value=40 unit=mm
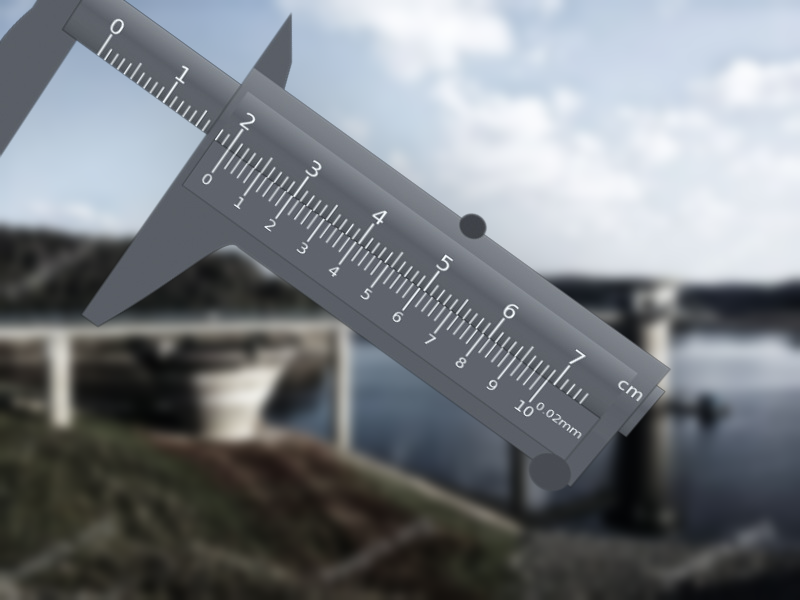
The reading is value=20.0 unit=mm
